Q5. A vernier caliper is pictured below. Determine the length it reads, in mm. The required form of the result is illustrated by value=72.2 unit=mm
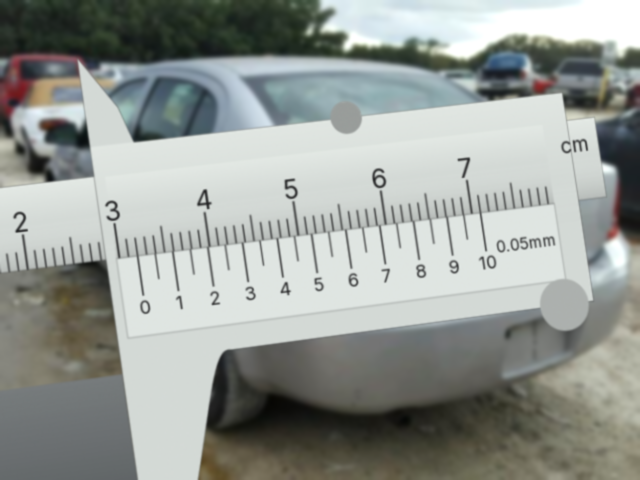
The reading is value=32.0 unit=mm
